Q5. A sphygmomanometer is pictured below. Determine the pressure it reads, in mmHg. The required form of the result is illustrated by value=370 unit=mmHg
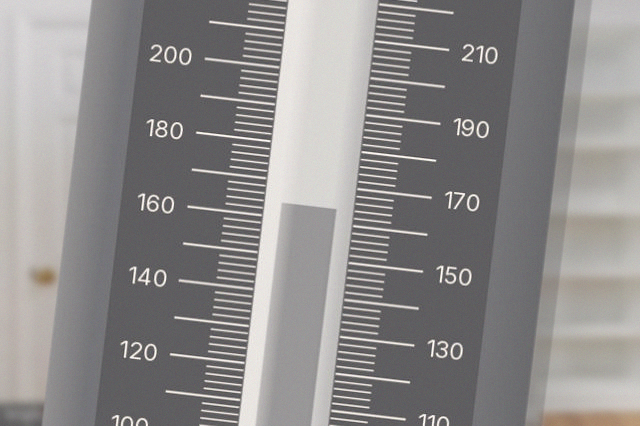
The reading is value=164 unit=mmHg
